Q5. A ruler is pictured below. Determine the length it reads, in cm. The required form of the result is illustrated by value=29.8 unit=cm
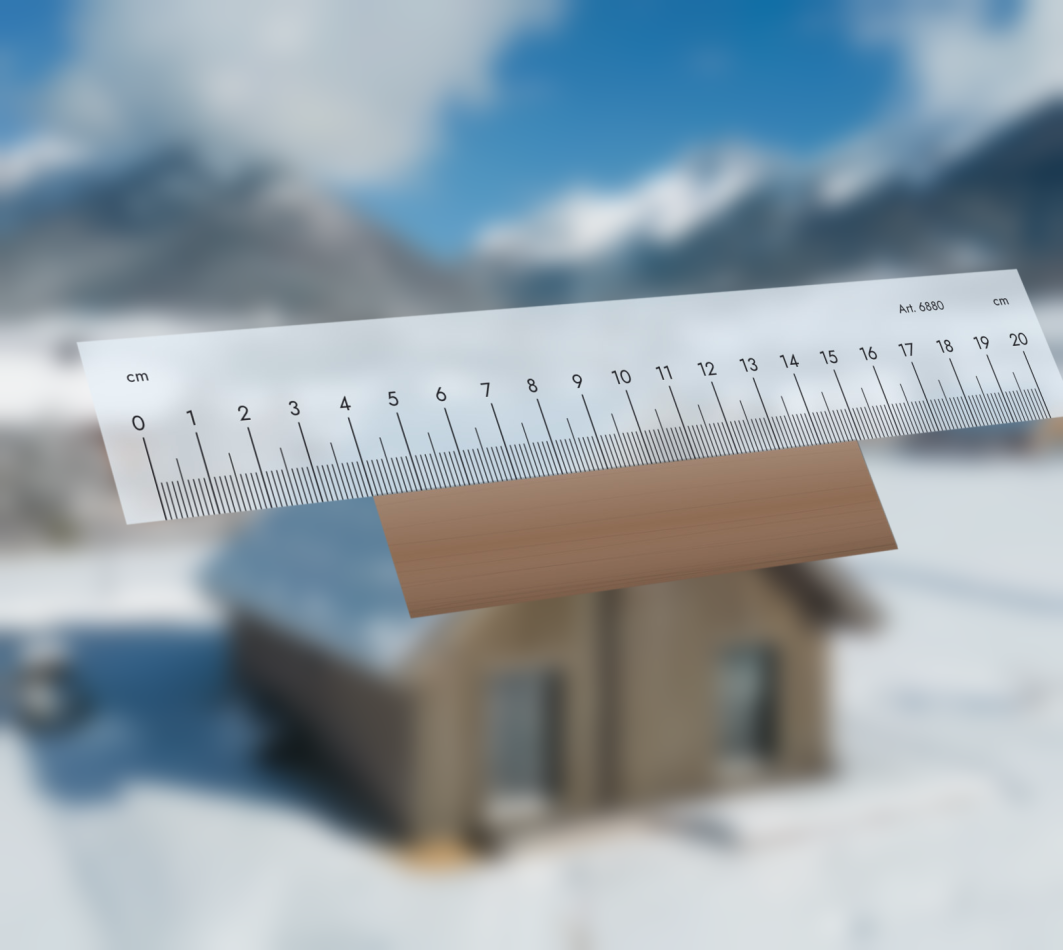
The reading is value=10.9 unit=cm
